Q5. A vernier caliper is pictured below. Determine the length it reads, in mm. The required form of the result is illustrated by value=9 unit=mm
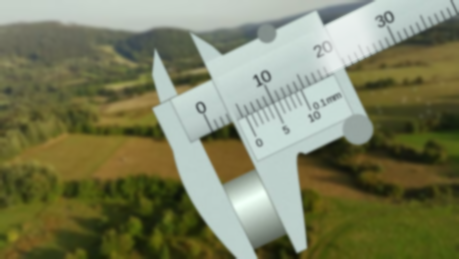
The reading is value=5.5 unit=mm
